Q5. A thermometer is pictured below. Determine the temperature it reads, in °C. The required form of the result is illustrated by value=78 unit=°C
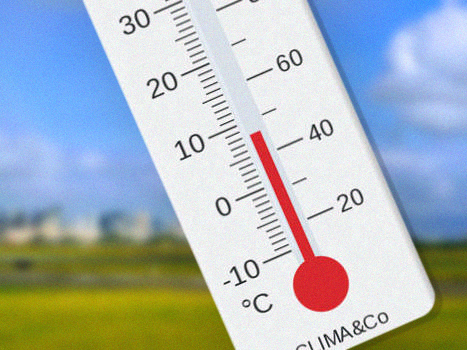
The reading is value=8 unit=°C
